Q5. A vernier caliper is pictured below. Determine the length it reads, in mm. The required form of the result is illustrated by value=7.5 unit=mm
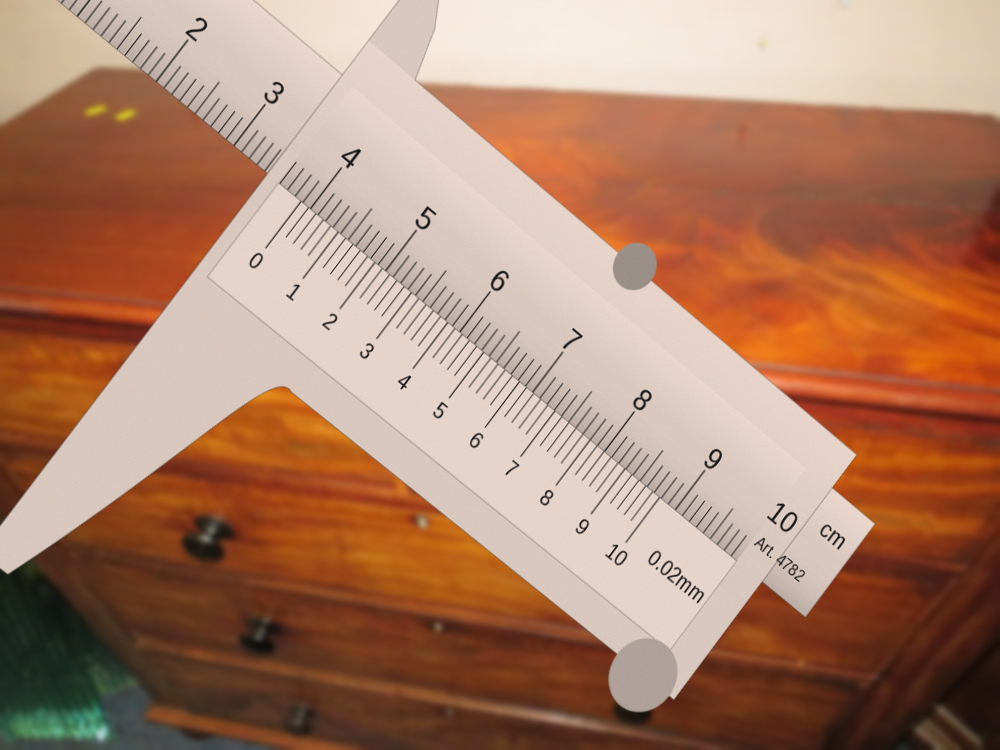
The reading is value=38.8 unit=mm
